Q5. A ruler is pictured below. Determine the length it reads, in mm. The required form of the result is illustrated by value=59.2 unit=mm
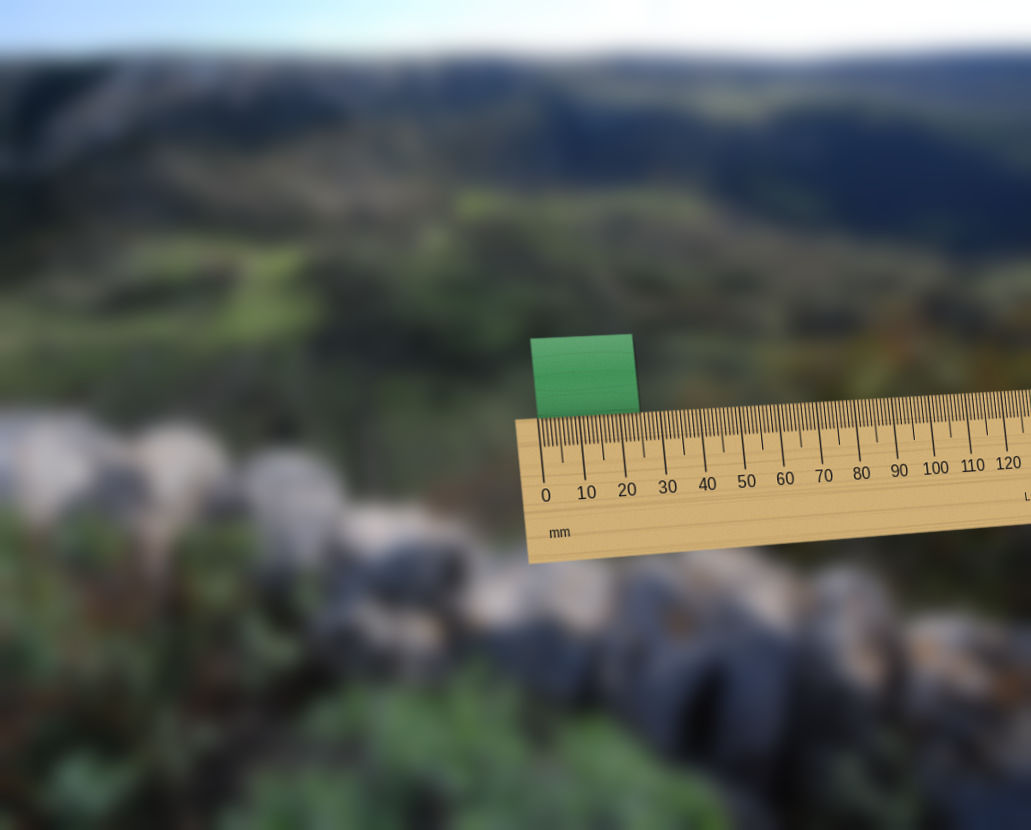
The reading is value=25 unit=mm
